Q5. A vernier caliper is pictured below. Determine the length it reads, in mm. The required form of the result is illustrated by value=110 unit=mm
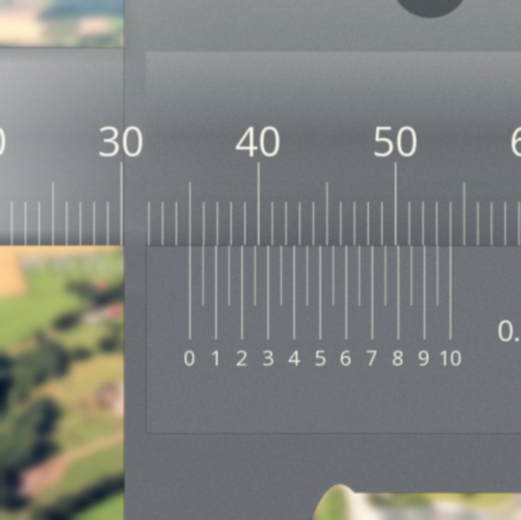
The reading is value=35.0 unit=mm
